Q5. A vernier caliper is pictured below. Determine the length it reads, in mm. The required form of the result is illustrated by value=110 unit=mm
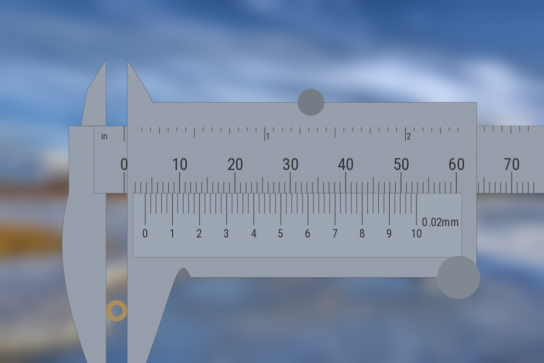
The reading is value=3.8 unit=mm
